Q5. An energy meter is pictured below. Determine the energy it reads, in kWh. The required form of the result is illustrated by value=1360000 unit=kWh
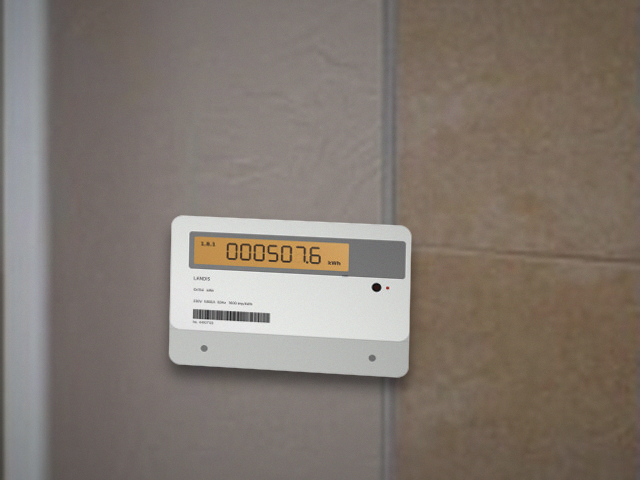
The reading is value=507.6 unit=kWh
